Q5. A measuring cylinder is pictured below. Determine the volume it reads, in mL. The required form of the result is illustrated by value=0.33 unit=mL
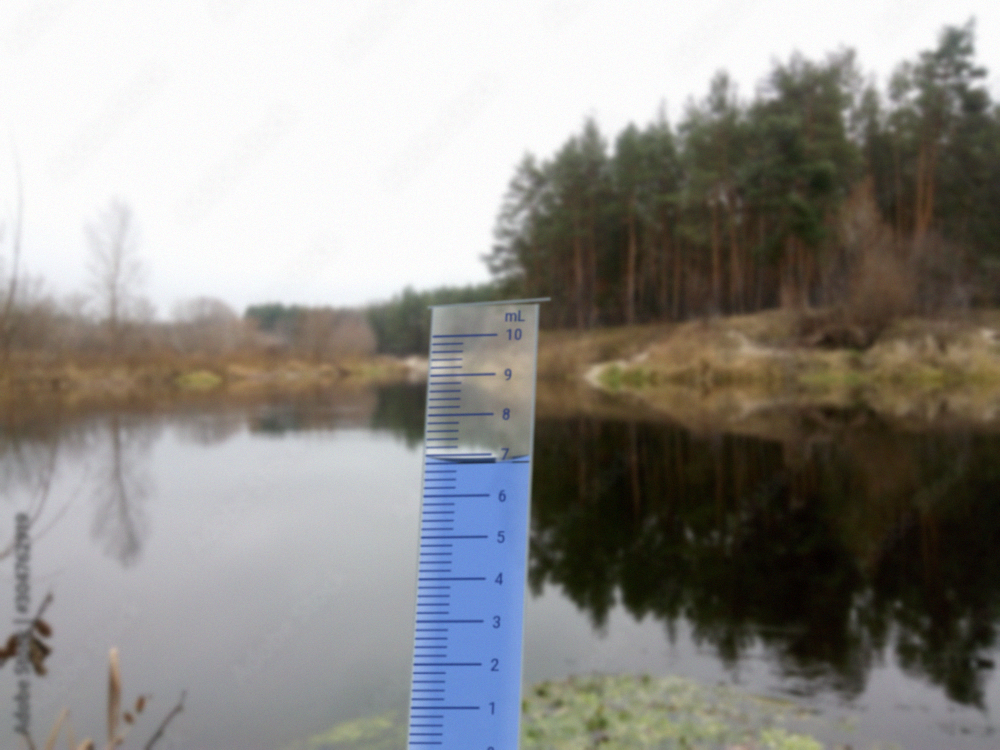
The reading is value=6.8 unit=mL
